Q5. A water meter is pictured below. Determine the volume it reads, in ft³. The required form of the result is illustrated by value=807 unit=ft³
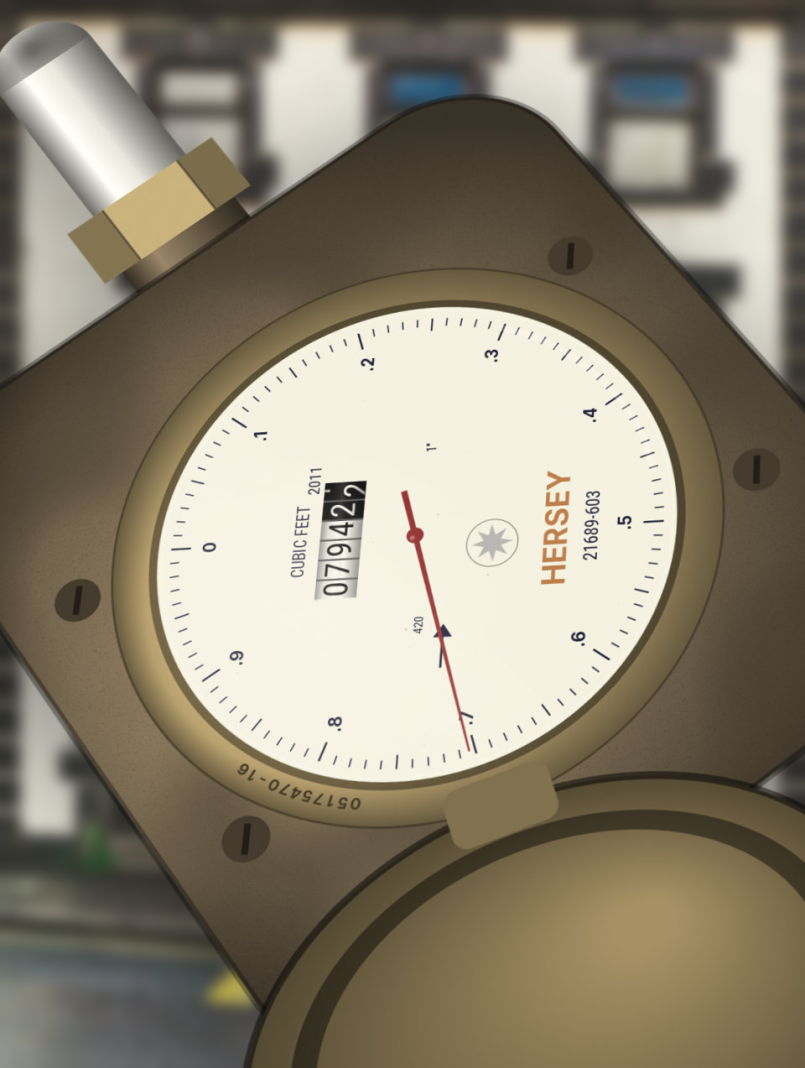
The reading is value=79421.70 unit=ft³
